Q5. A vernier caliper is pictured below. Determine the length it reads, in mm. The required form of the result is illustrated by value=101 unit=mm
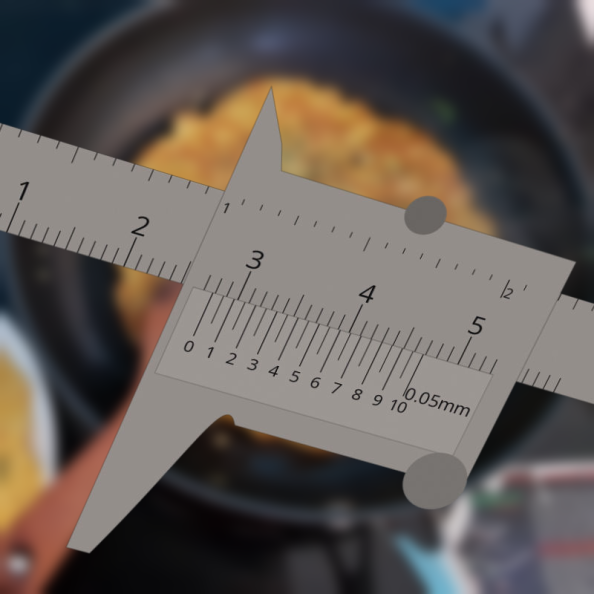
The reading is value=27.8 unit=mm
